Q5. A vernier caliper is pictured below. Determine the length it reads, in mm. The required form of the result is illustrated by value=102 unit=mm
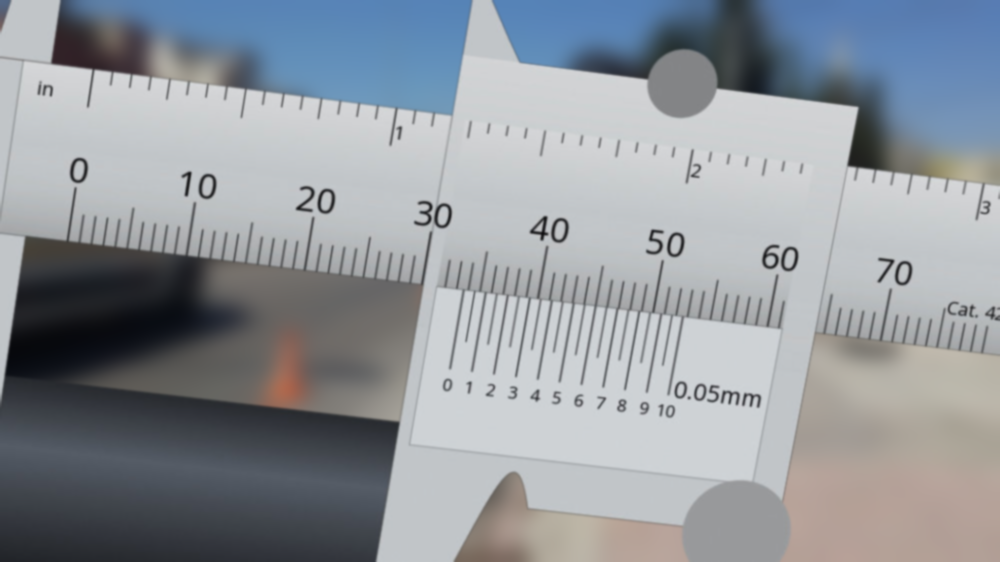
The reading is value=33.6 unit=mm
